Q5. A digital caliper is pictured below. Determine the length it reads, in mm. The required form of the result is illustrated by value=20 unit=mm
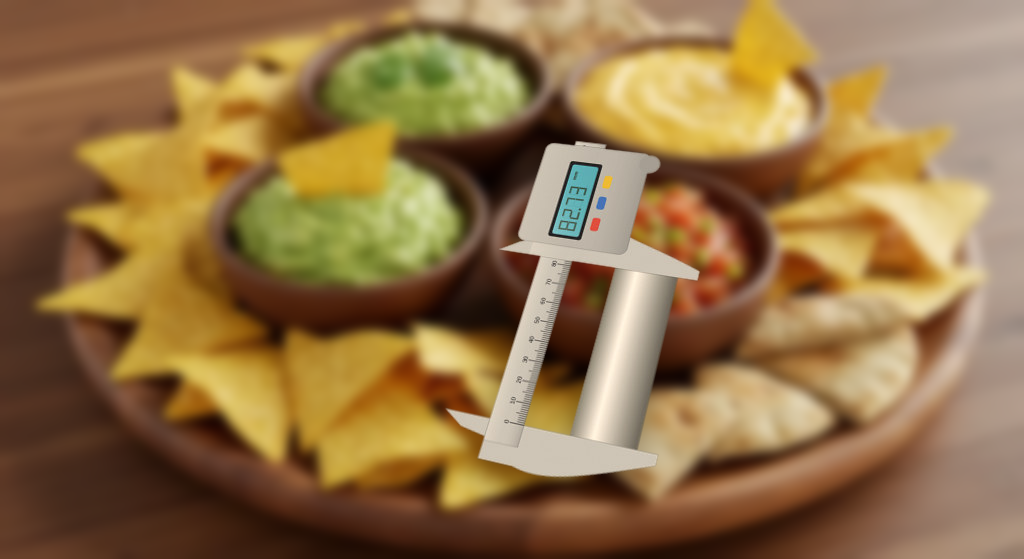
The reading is value=82.73 unit=mm
